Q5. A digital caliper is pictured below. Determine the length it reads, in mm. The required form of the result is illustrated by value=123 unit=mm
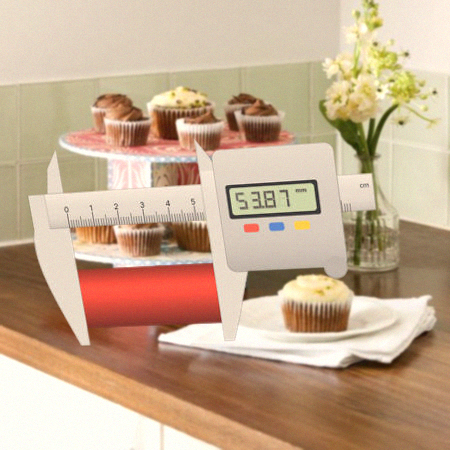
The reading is value=53.87 unit=mm
